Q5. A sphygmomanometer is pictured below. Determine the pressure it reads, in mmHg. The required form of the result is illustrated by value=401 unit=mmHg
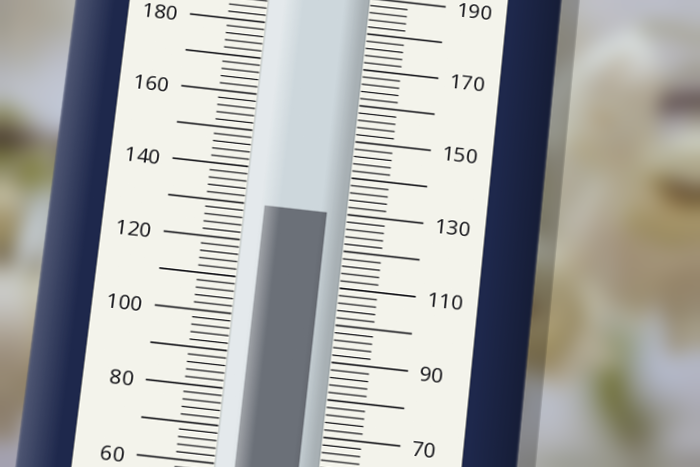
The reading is value=130 unit=mmHg
